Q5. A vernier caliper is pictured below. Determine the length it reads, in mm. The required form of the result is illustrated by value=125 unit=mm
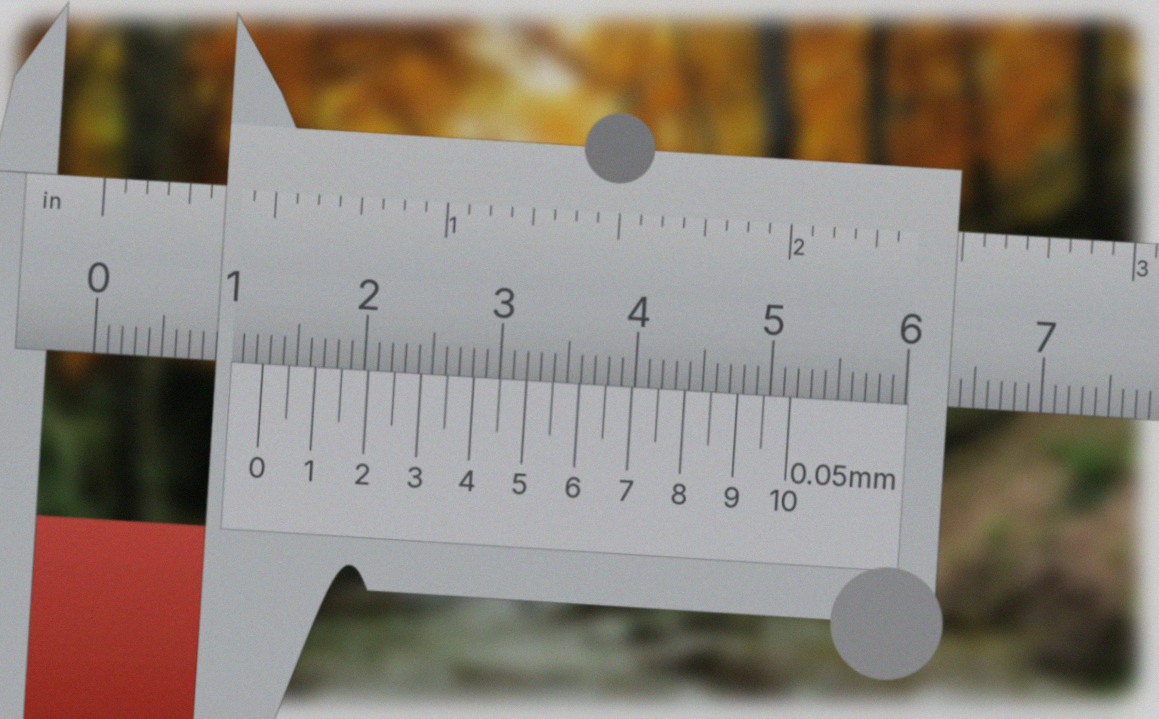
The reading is value=12.5 unit=mm
